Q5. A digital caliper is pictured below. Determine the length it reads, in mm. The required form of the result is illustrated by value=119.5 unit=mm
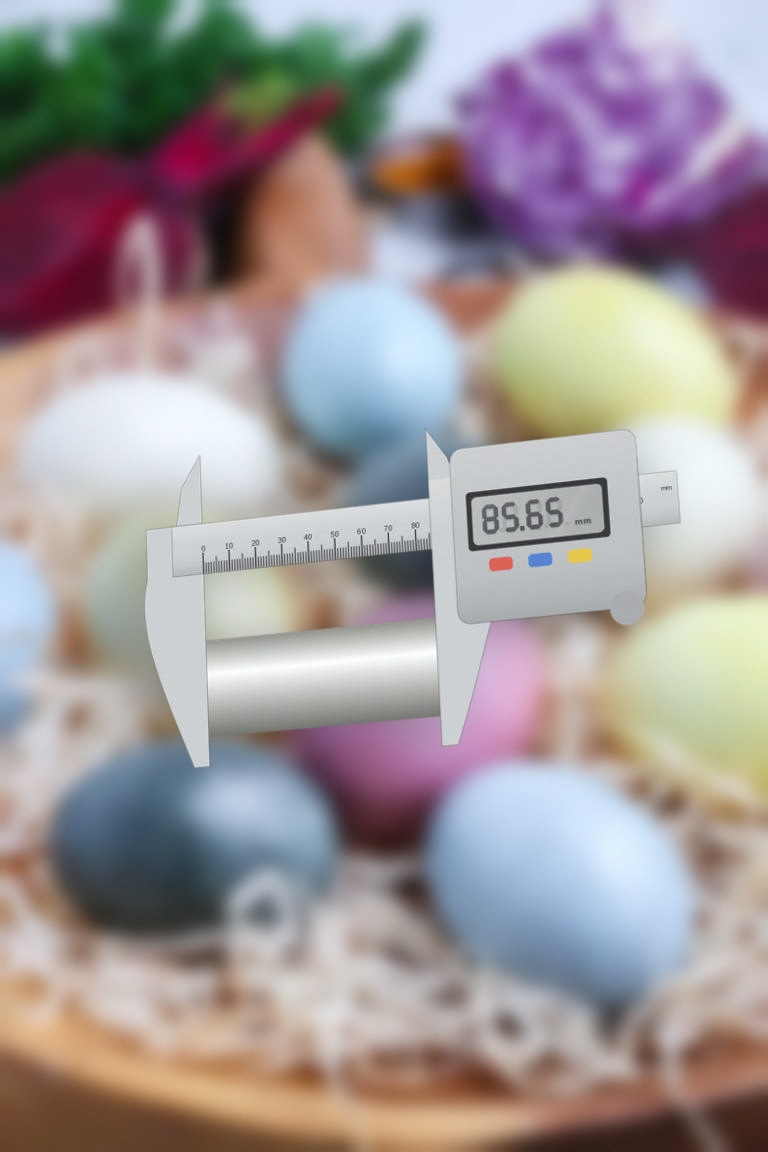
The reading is value=85.65 unit=mm
